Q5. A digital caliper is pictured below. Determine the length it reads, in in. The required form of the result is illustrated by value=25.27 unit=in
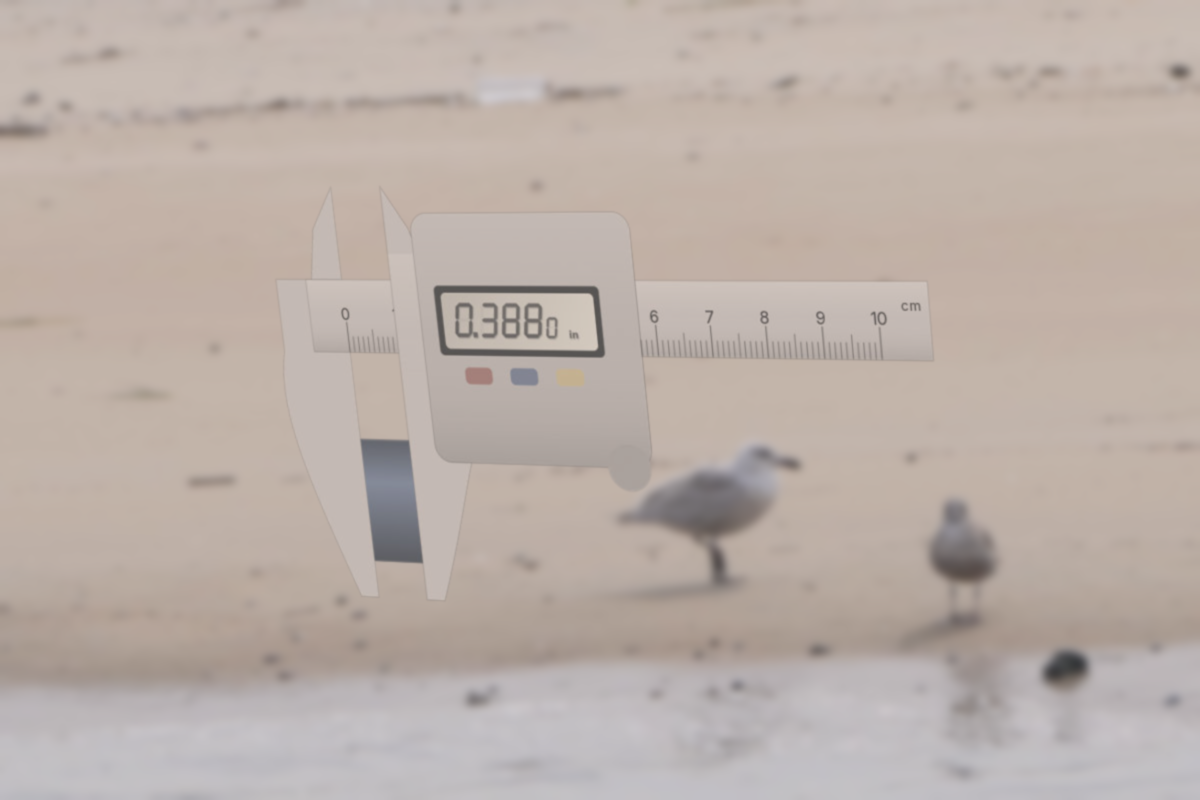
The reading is value=0.3880 unit=in
